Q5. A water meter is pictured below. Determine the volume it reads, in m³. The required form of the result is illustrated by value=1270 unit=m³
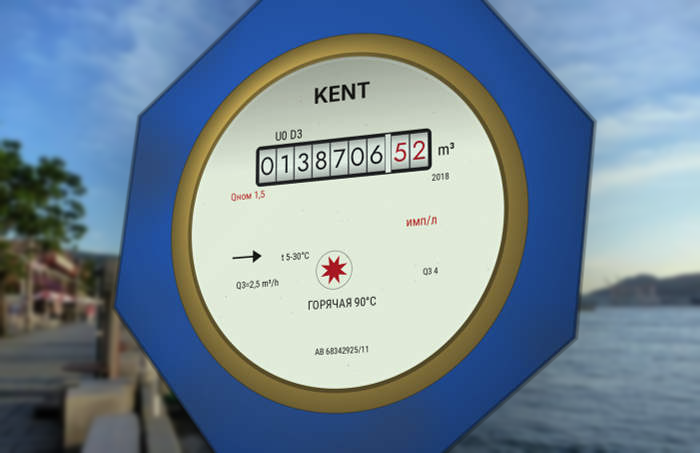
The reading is value=138706.52 unit=m³
